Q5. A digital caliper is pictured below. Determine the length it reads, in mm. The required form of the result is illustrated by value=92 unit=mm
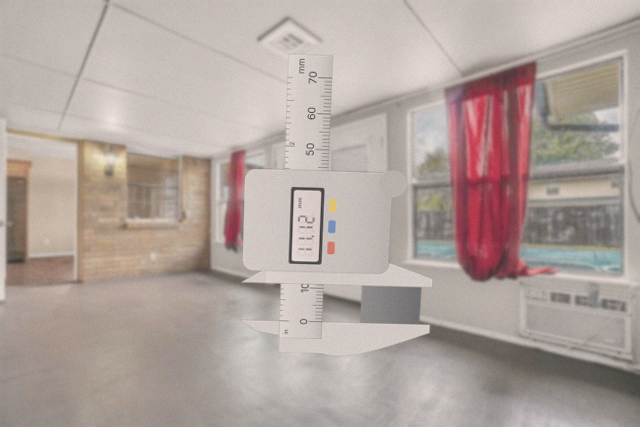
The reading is value=11.12 unit=mm
